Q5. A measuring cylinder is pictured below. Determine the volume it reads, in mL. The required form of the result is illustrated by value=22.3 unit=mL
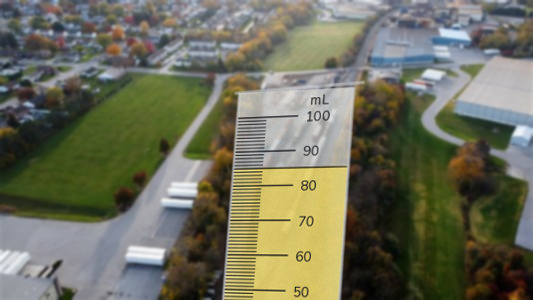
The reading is value=85 unit=mL
